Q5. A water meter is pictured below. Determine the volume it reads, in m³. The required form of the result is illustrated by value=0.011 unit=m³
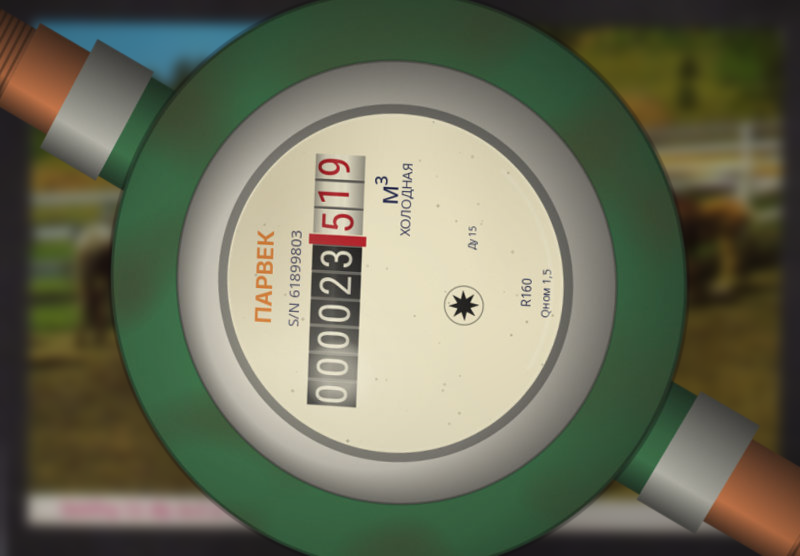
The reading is value=23.519 unit=m³
